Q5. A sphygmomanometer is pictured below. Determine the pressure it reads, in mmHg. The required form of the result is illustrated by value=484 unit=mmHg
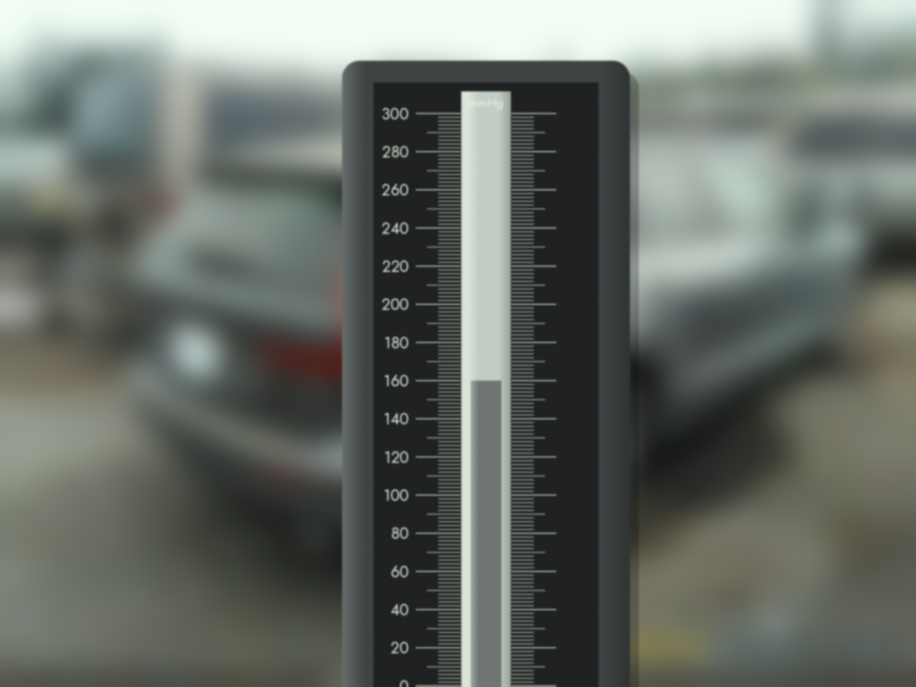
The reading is value=160 unit=mmHg
